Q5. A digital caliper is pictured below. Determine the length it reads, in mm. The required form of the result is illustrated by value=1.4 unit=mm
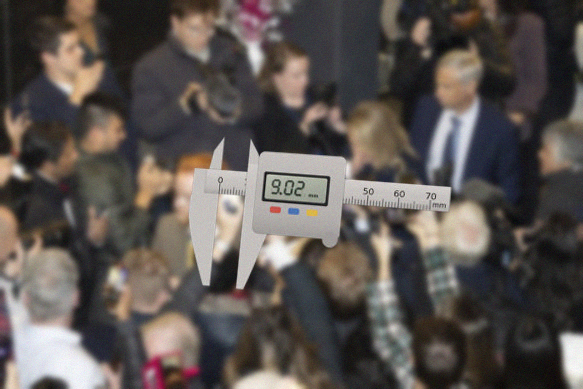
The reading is value=9.02 unit=mm
